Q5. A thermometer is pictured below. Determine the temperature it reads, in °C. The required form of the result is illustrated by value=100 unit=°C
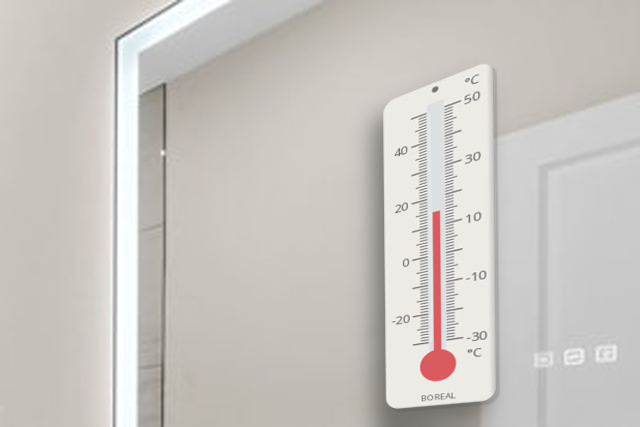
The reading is value=15 unit=°C
